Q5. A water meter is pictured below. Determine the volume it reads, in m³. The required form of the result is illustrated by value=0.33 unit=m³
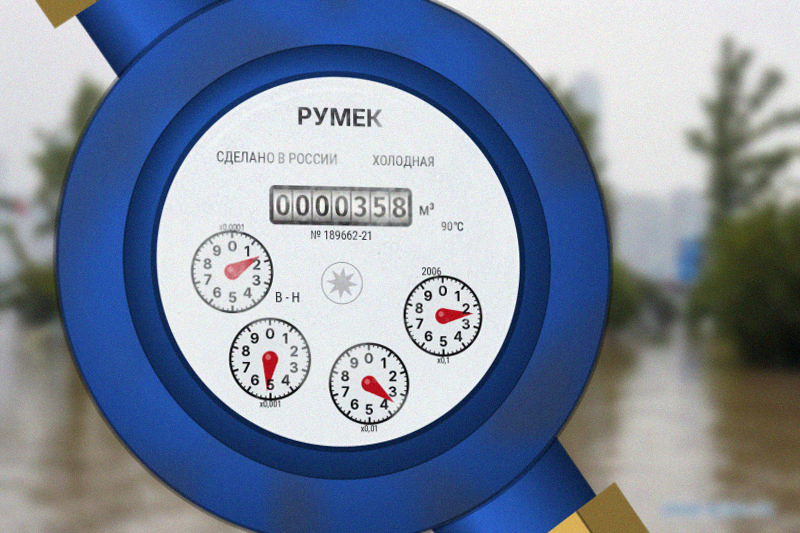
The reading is value=358.2351 unit=m³
